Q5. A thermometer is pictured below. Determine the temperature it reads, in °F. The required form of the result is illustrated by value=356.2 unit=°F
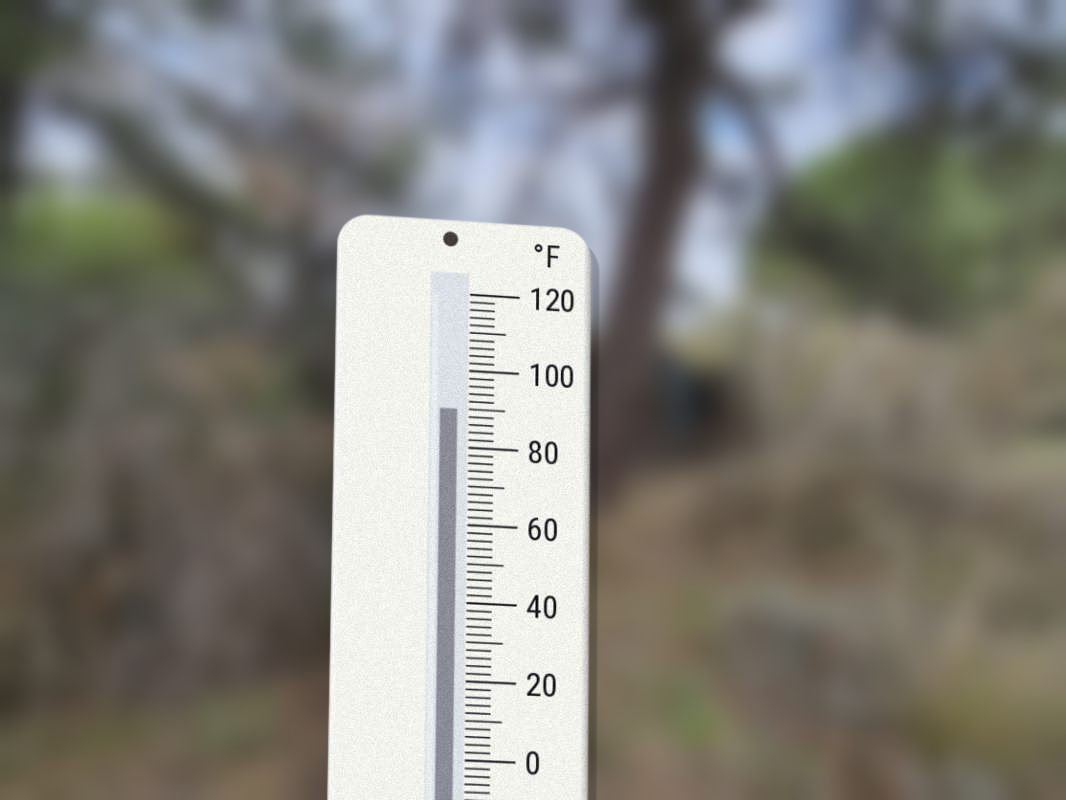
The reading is value=90 unit=°F
